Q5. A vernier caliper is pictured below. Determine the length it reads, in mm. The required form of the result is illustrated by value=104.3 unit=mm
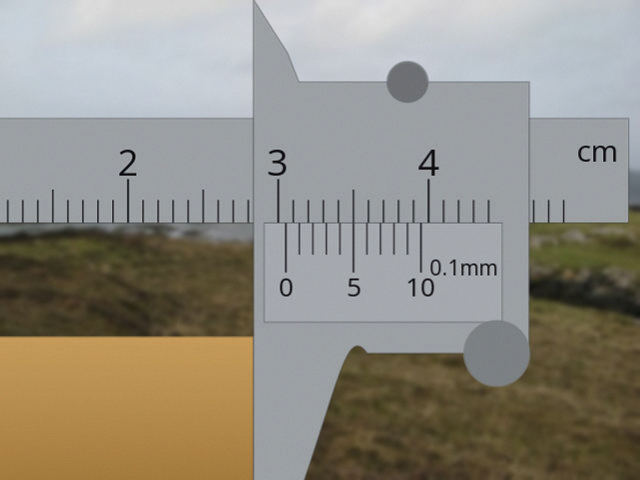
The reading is value=30.5 unit=mm
